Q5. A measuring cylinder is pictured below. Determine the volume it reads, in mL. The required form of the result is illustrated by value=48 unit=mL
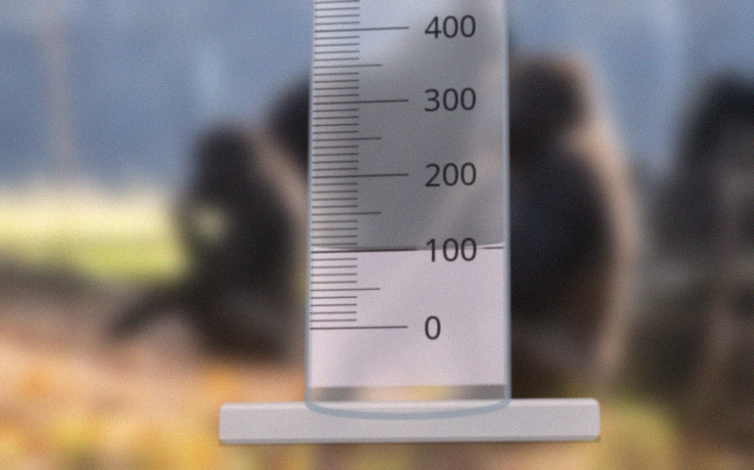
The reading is value=100 unit=mL
